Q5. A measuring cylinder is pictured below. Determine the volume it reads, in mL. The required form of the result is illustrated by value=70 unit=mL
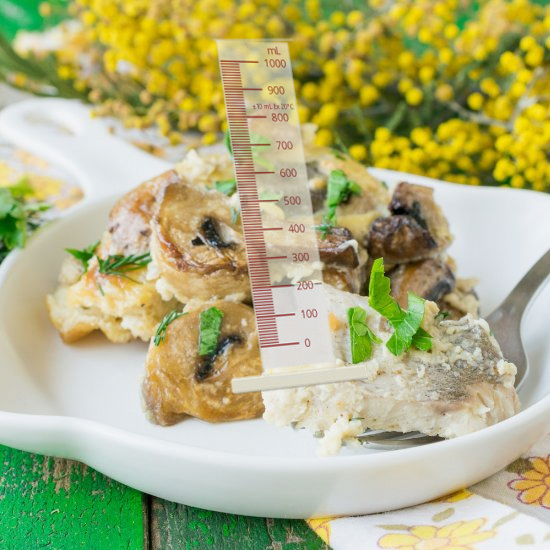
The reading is value=200 unit=mL
